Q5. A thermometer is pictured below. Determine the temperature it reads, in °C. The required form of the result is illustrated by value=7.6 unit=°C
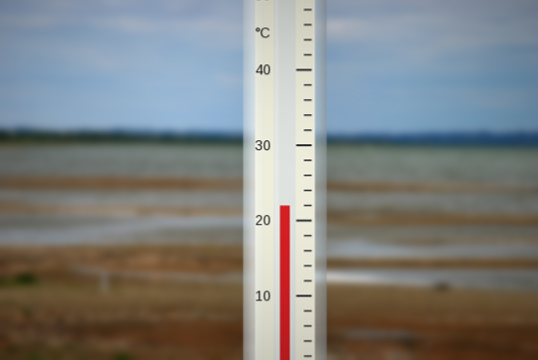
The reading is value=22 unit=°C
